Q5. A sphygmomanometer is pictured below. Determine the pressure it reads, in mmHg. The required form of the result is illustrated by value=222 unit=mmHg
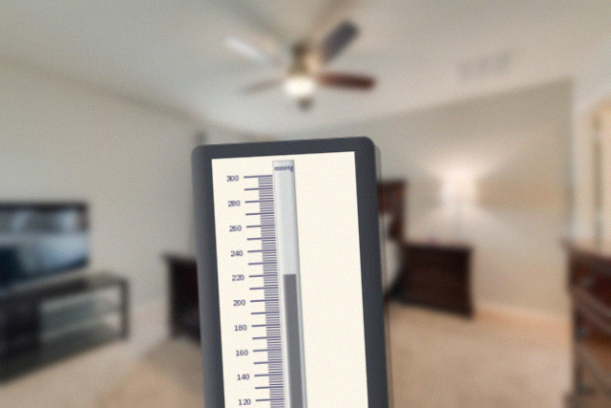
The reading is value=220 unit=mmHg
